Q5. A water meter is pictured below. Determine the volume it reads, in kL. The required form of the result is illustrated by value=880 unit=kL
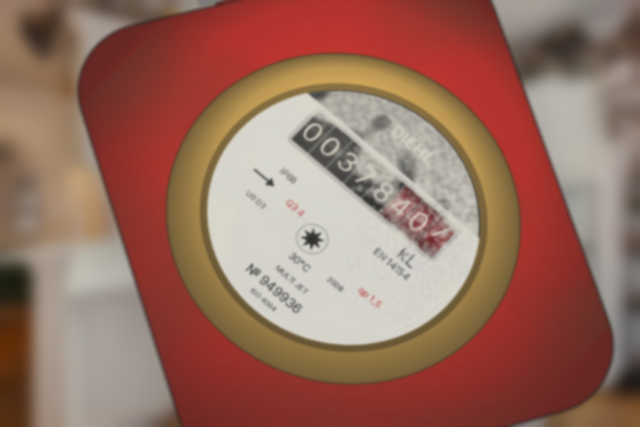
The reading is value=378.407 unit=kL
